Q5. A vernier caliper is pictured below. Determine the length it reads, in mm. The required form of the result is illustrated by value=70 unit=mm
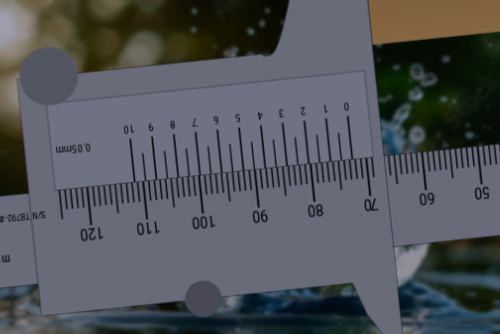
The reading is value=72.5 unit=mm
